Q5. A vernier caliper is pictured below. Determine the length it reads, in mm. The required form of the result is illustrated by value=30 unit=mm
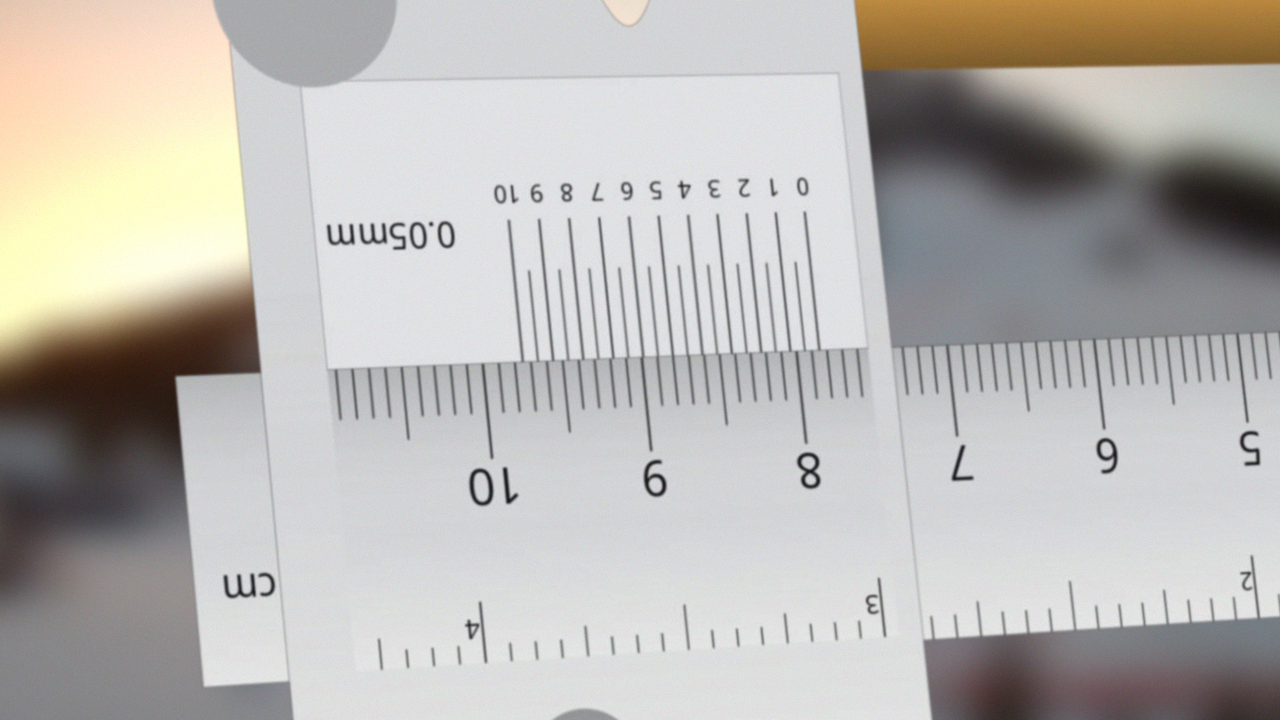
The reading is value=78.5 unit=mm
